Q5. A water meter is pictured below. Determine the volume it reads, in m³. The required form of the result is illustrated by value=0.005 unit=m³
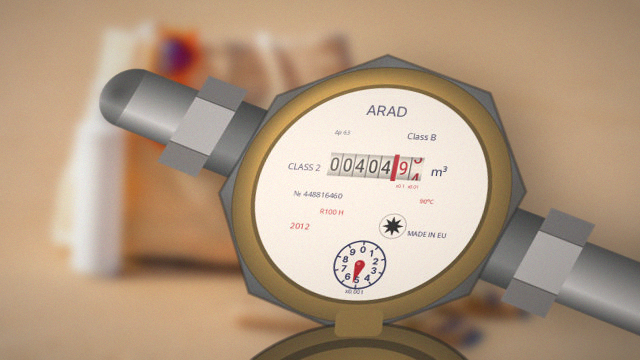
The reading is value=404.935 unit=m³
